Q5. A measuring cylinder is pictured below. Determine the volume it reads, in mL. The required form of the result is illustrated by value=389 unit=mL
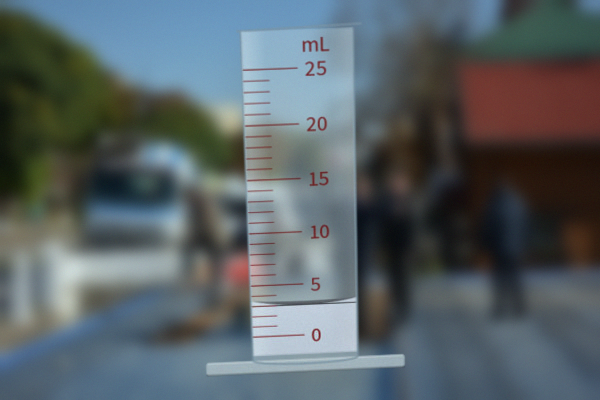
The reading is value=3 unit=mL
